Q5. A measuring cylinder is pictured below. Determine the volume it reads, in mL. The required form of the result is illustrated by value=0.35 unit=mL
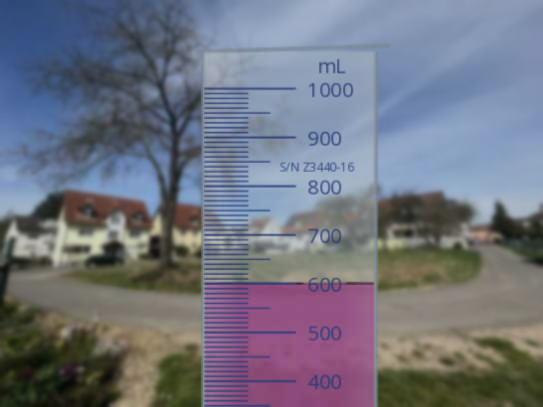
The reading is value=600 unit=mL
